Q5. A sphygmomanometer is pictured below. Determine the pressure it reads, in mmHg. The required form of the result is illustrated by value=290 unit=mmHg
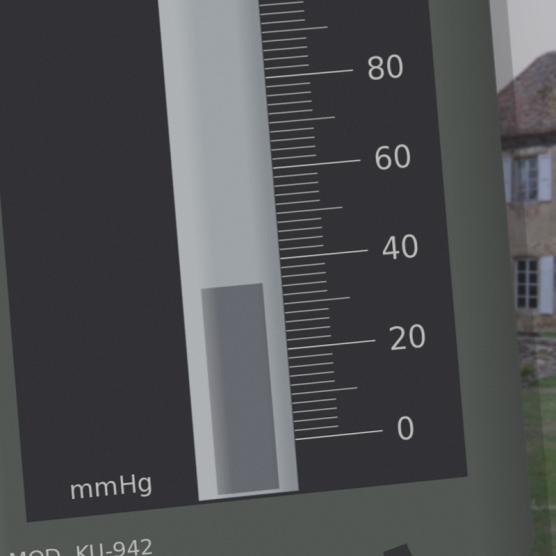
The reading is value=35 unit=mmHg
